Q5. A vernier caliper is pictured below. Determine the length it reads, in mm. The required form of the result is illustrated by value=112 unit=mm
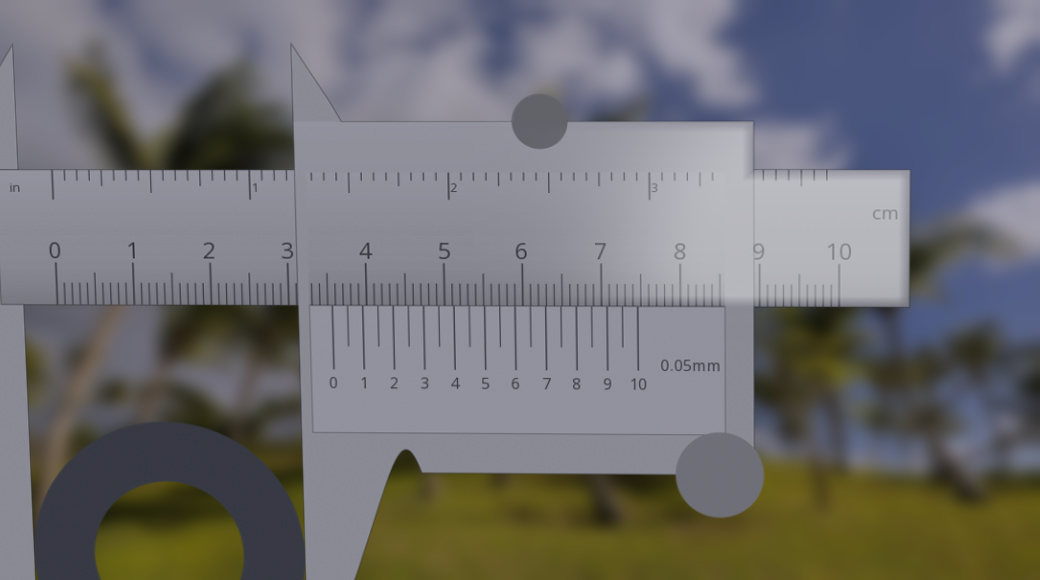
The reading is value=35.6 unit=mm
